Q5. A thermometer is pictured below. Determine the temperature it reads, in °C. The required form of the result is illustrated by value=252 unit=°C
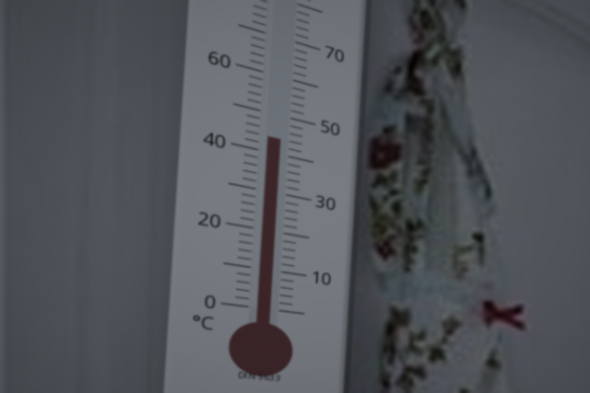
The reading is value=44 unit=°C
